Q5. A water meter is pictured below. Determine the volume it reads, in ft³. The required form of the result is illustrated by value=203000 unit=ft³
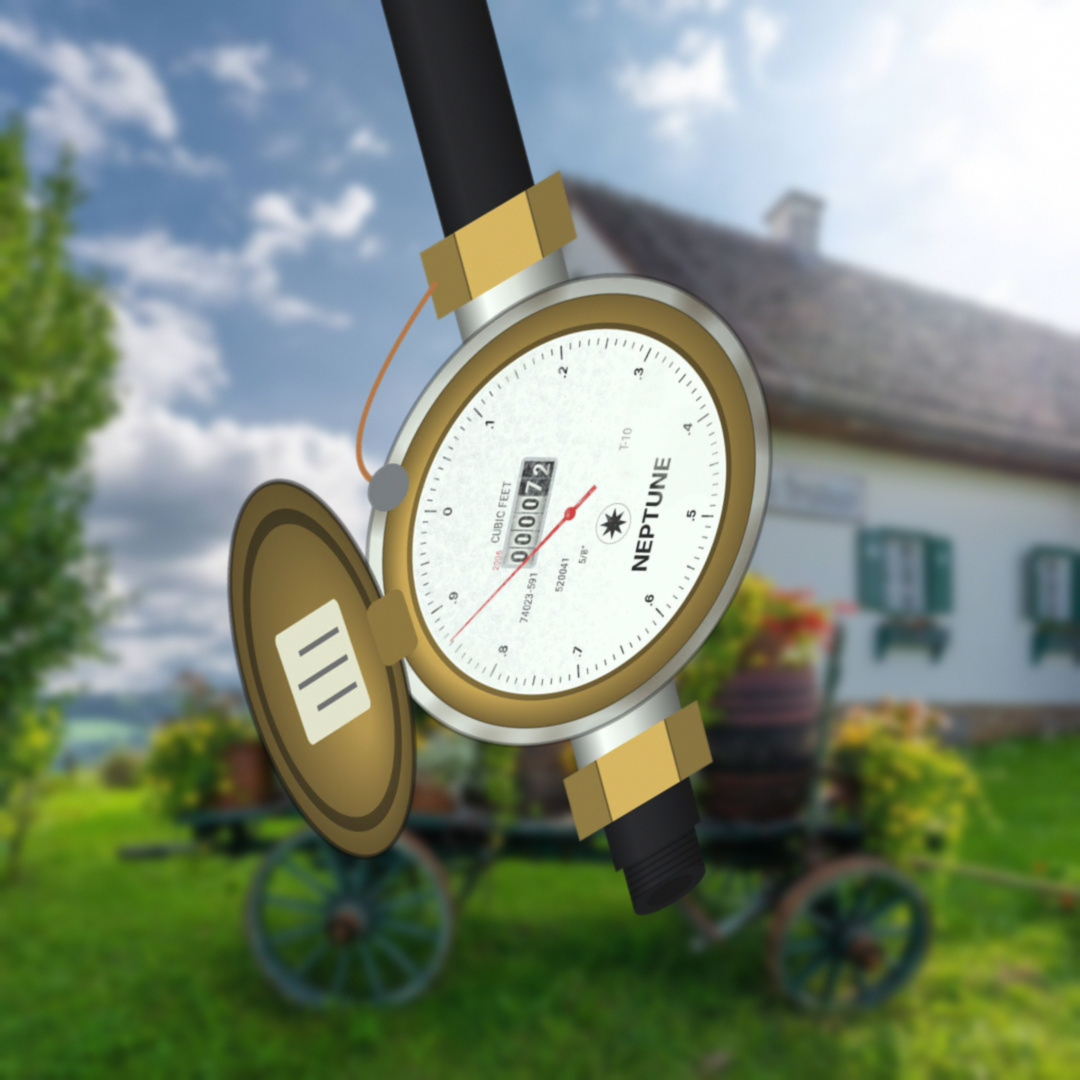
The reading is value=71.86 unit=ft³
